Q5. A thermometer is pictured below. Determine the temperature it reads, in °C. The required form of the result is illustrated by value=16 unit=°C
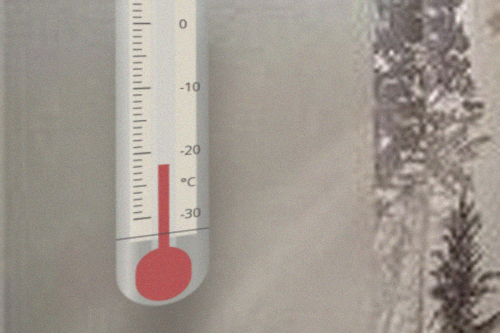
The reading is value=-22 unit=°C
